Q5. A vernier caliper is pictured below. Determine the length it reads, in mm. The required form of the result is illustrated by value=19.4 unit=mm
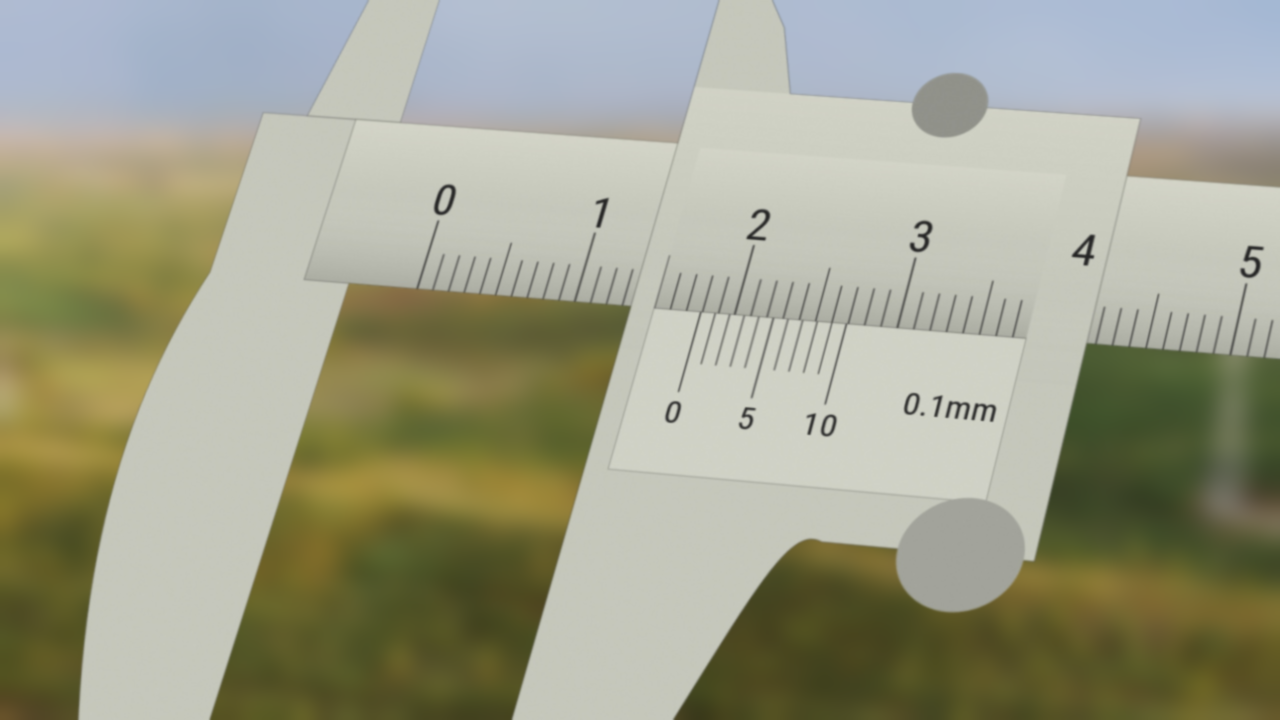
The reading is value=17.9 unit=mm
